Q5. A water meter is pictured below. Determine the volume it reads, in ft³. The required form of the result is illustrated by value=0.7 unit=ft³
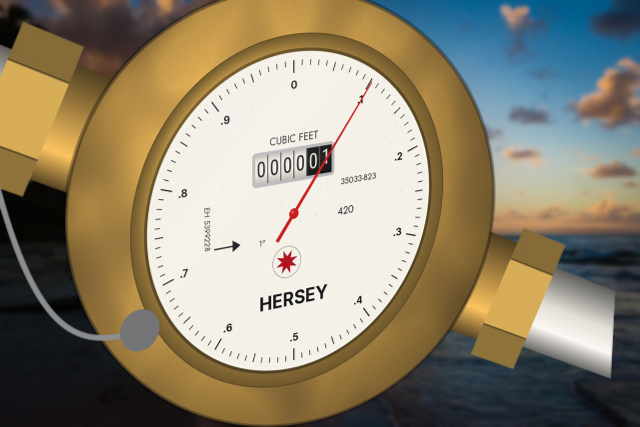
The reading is value=1.10 unit=ft³
